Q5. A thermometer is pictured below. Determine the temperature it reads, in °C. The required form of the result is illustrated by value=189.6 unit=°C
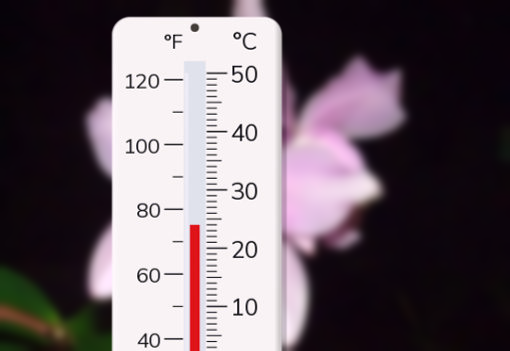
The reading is value=24 unit=°C
